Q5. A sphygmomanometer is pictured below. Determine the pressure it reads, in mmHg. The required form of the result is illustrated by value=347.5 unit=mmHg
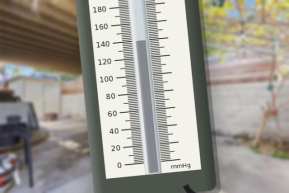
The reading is value=140 unit=mmHg
